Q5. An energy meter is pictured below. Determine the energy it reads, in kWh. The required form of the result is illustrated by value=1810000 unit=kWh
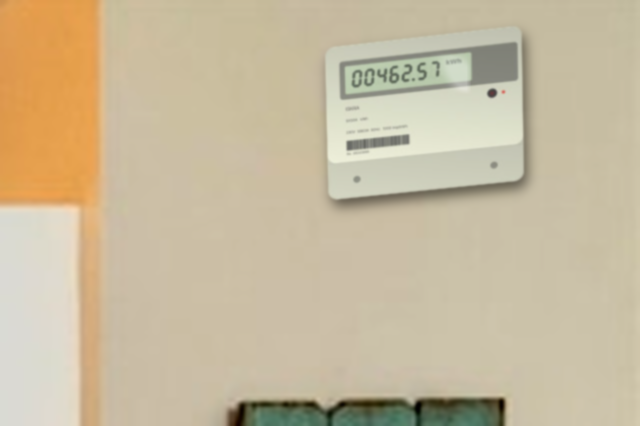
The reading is value=462.57 unit=kWh
